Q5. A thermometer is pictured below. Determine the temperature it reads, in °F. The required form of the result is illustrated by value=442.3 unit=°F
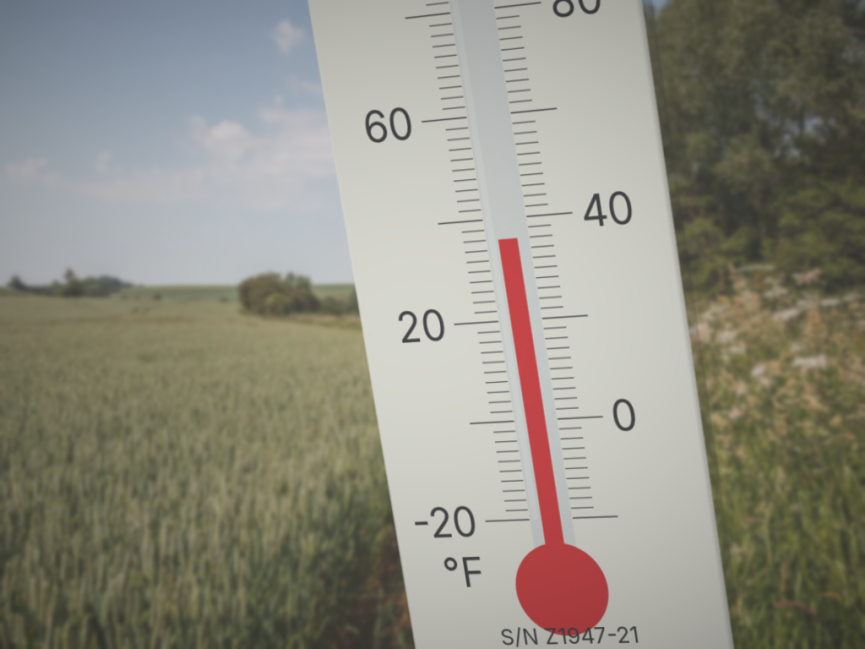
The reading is value=36 unit=°F
